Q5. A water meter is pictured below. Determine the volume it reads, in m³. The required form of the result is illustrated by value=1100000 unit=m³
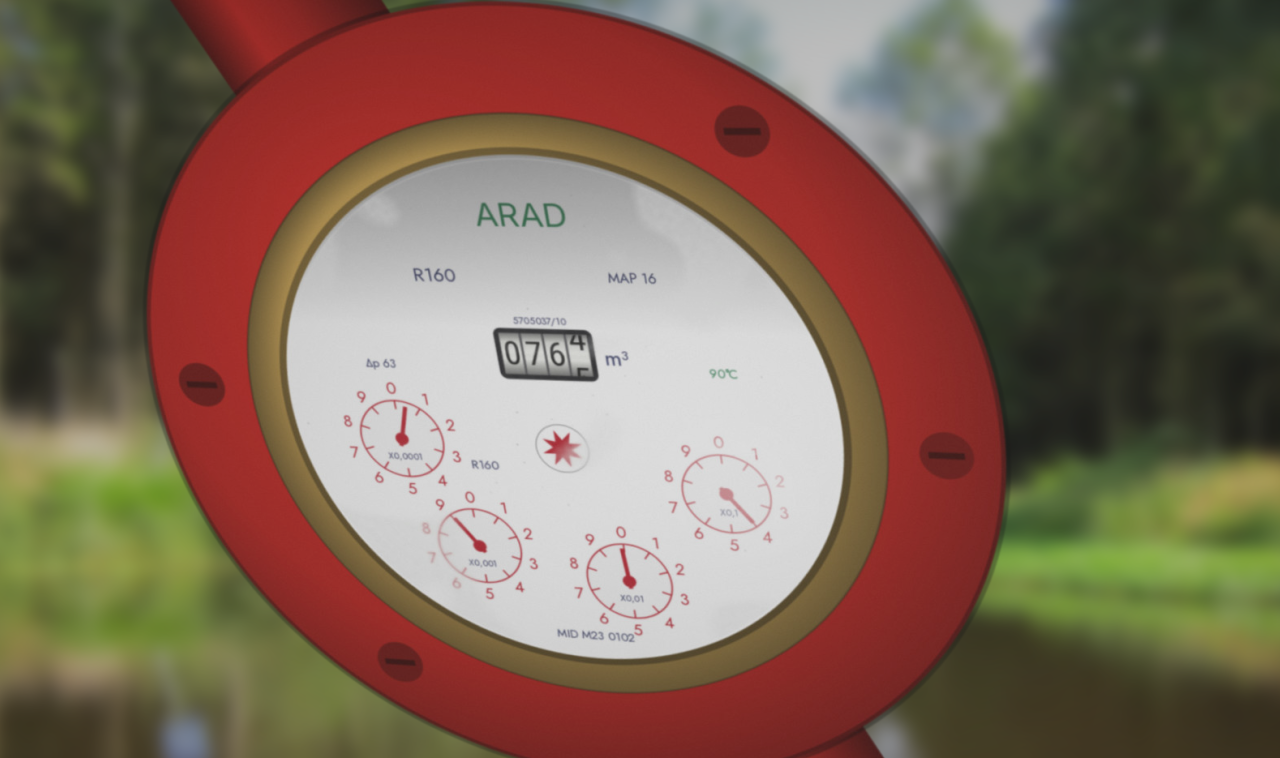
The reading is value=764.3990 unit=m³
